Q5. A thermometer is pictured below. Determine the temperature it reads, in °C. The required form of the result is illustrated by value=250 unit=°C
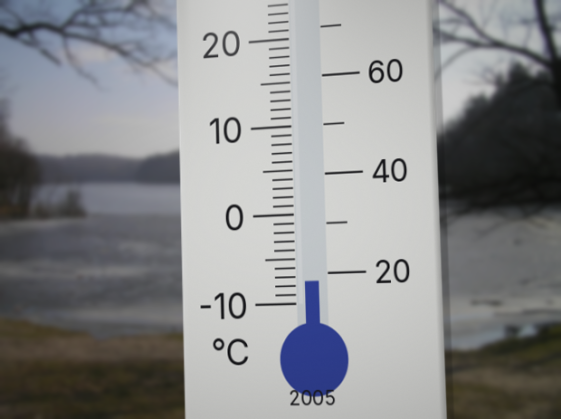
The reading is value=-7.5 unit=°C
